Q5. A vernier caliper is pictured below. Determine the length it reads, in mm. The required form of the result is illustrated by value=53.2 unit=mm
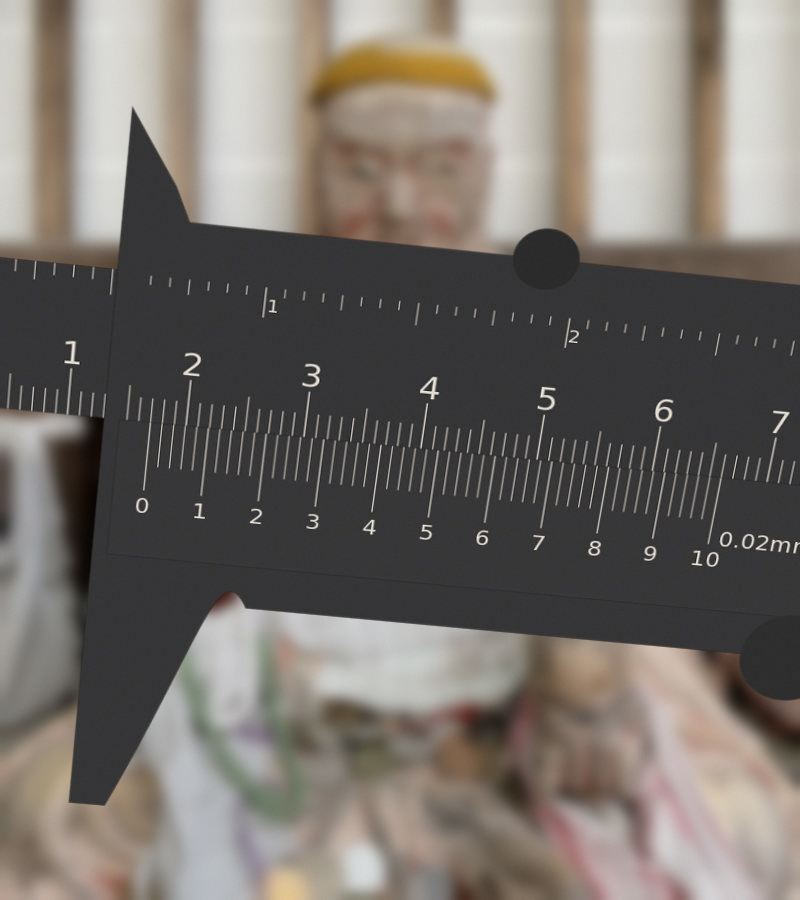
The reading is value=17.0 unit=mm
